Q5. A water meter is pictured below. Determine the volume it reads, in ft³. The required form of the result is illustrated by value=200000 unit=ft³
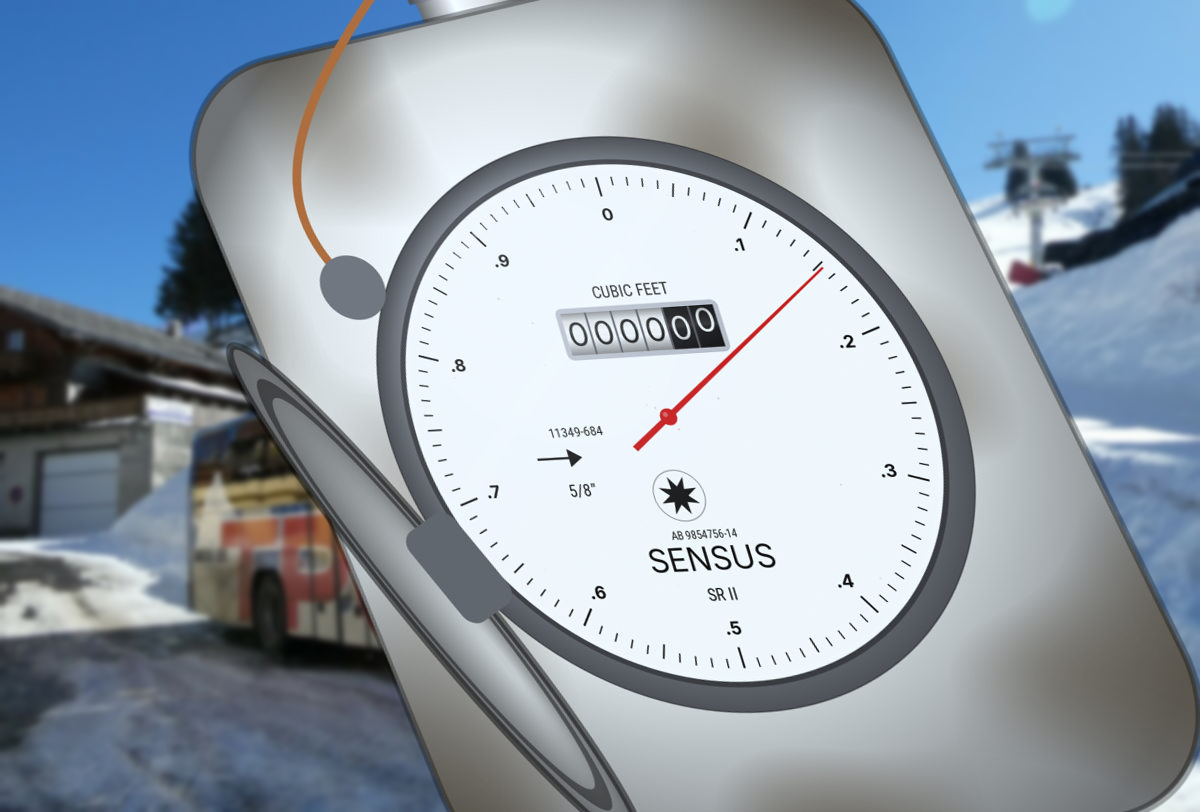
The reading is value=0.15 unit=ft³
